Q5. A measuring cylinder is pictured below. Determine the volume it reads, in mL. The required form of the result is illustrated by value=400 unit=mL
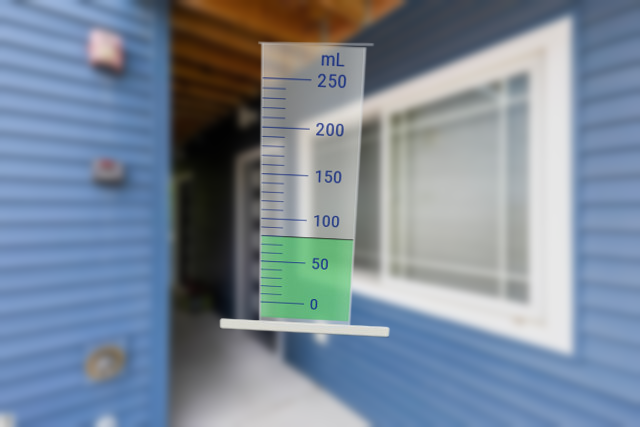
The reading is value=80 unit=mL
